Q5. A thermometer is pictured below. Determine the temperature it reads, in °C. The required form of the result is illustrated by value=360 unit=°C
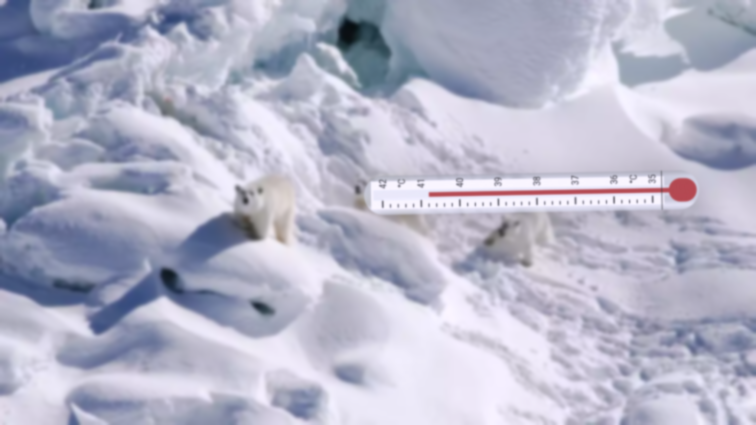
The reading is value=40.8 unit=°C
